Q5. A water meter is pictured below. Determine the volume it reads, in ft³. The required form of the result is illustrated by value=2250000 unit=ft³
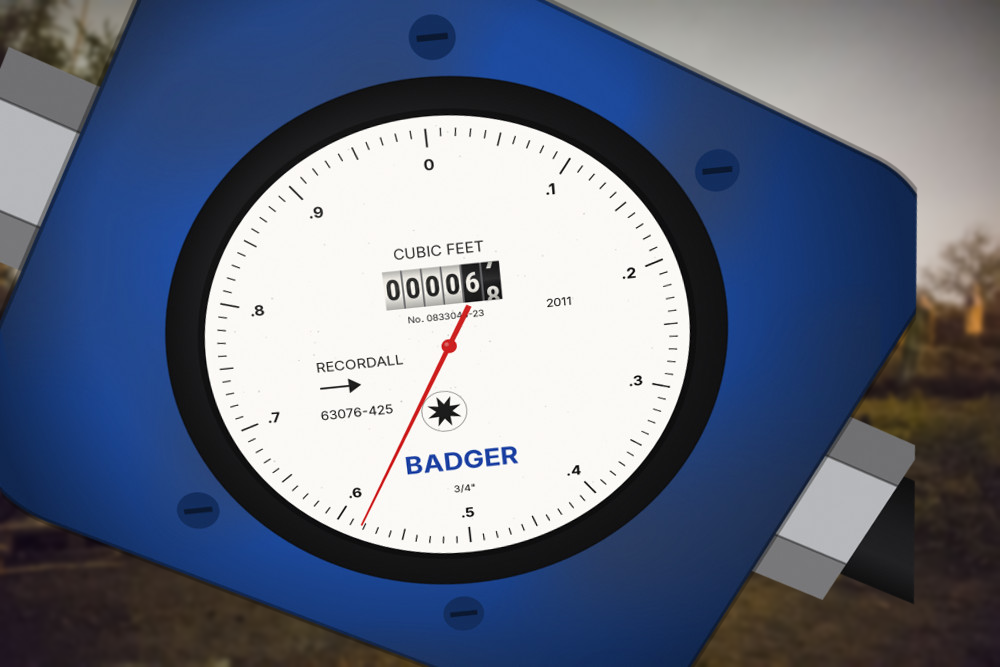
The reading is value=67.58 unit=ft³
